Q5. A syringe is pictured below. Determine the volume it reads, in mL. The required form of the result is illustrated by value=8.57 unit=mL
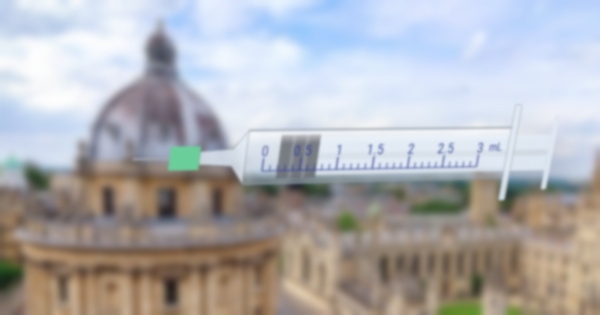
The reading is value=0.2 unit=mL
